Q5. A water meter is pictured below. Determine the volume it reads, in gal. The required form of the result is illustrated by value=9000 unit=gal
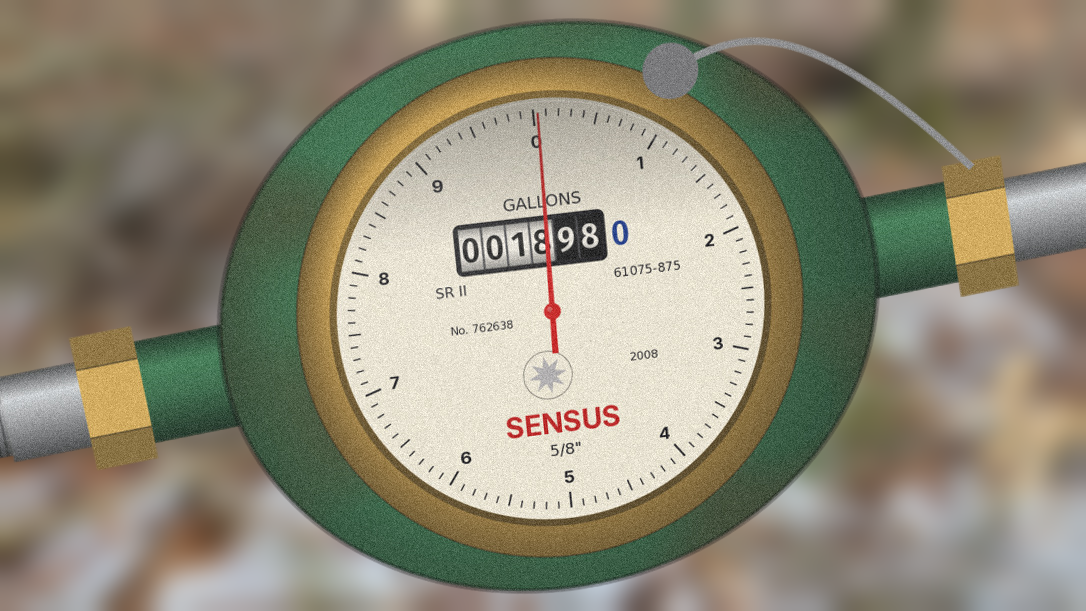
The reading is value=18980.0 unit=gal
